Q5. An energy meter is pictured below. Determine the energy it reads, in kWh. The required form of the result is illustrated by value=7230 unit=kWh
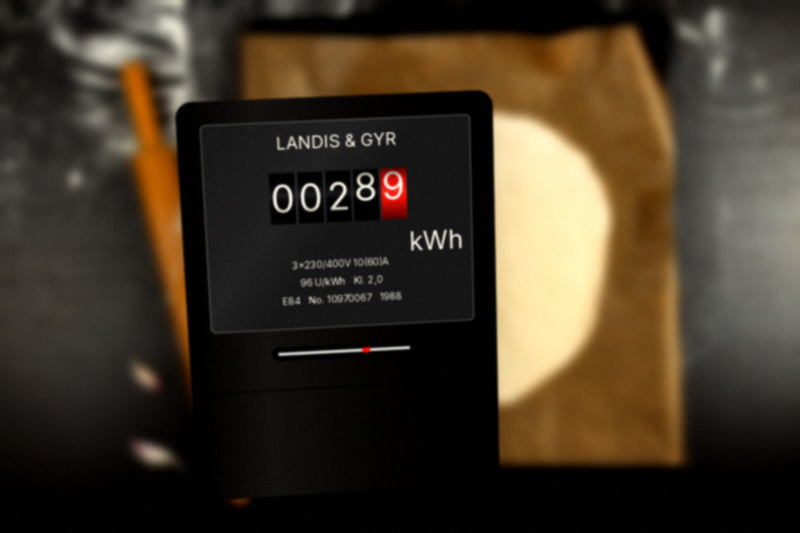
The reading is value=28.9 unit=kWh
